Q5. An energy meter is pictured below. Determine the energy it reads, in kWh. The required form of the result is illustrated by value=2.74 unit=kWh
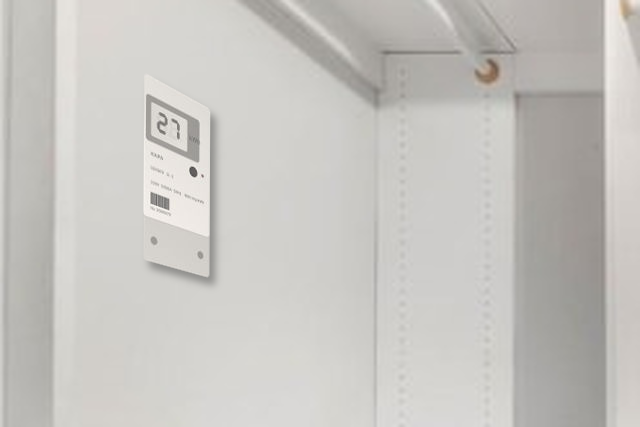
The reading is value=27 unit=kWh
